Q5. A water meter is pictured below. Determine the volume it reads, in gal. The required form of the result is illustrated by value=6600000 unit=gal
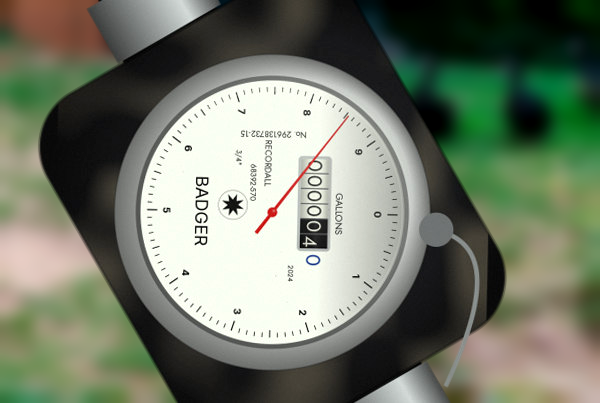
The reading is value=38.5 unit=gal
